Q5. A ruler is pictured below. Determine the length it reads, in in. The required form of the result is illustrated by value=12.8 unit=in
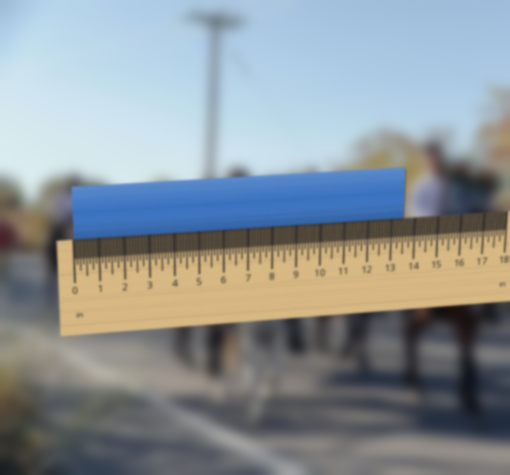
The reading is value=13.5 unit=in
